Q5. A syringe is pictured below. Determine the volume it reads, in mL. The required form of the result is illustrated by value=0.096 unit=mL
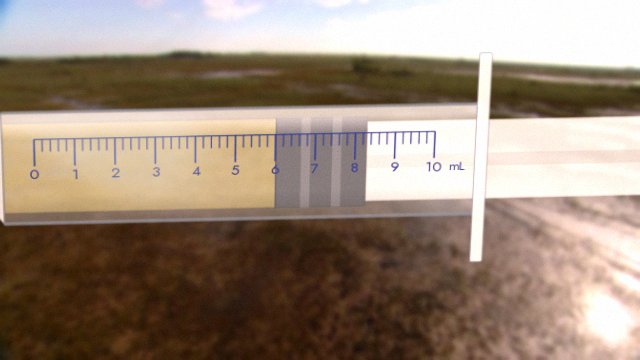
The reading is value=6 unit=mL
